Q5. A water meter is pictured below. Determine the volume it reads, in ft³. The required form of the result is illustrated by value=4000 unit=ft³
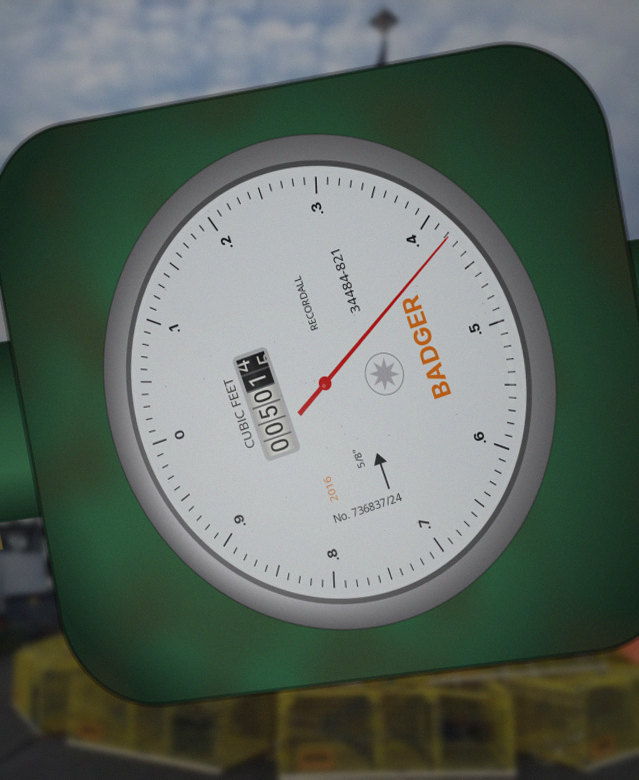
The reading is value=5014.42 unit=ft³
